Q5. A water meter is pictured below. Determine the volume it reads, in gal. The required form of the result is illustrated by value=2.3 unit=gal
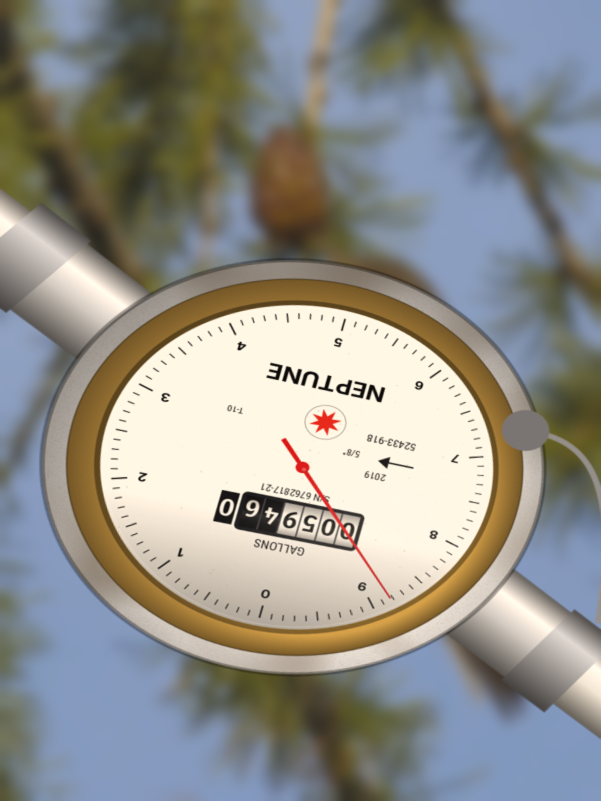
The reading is value=59458.8 unit=gal
